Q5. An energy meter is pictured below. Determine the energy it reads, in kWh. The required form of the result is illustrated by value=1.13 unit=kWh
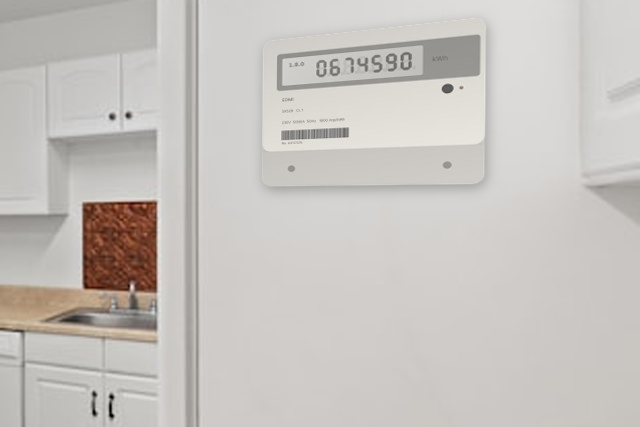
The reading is value=674590 unit=kWh
